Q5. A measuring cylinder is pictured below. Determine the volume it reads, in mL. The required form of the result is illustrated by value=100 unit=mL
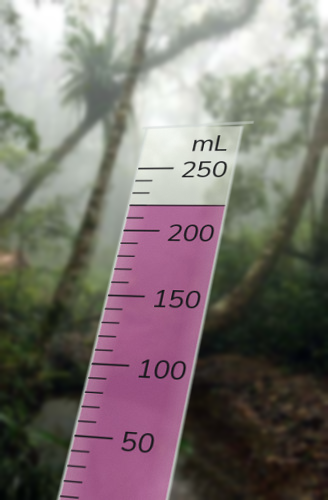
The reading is value=220 unit=mL
